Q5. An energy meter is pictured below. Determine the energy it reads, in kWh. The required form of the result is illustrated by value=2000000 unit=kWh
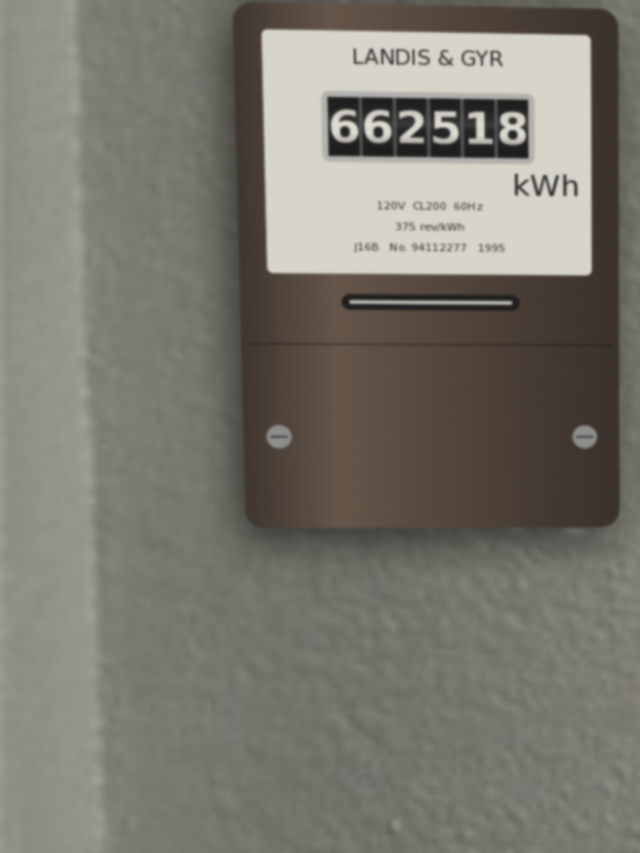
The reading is value=662518 unit=kWh
